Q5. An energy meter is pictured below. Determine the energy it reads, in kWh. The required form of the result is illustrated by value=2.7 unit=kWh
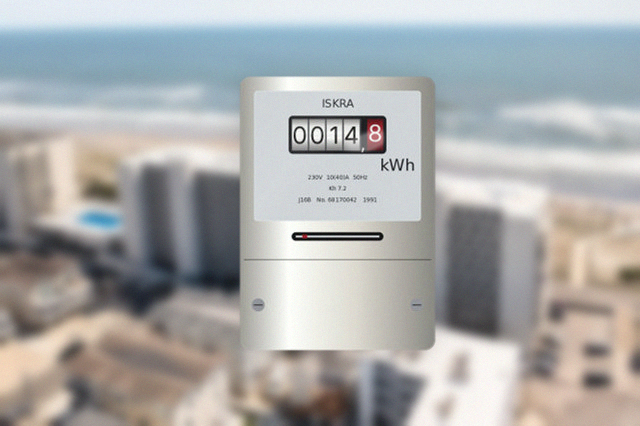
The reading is value=14.8 unit=kWh
